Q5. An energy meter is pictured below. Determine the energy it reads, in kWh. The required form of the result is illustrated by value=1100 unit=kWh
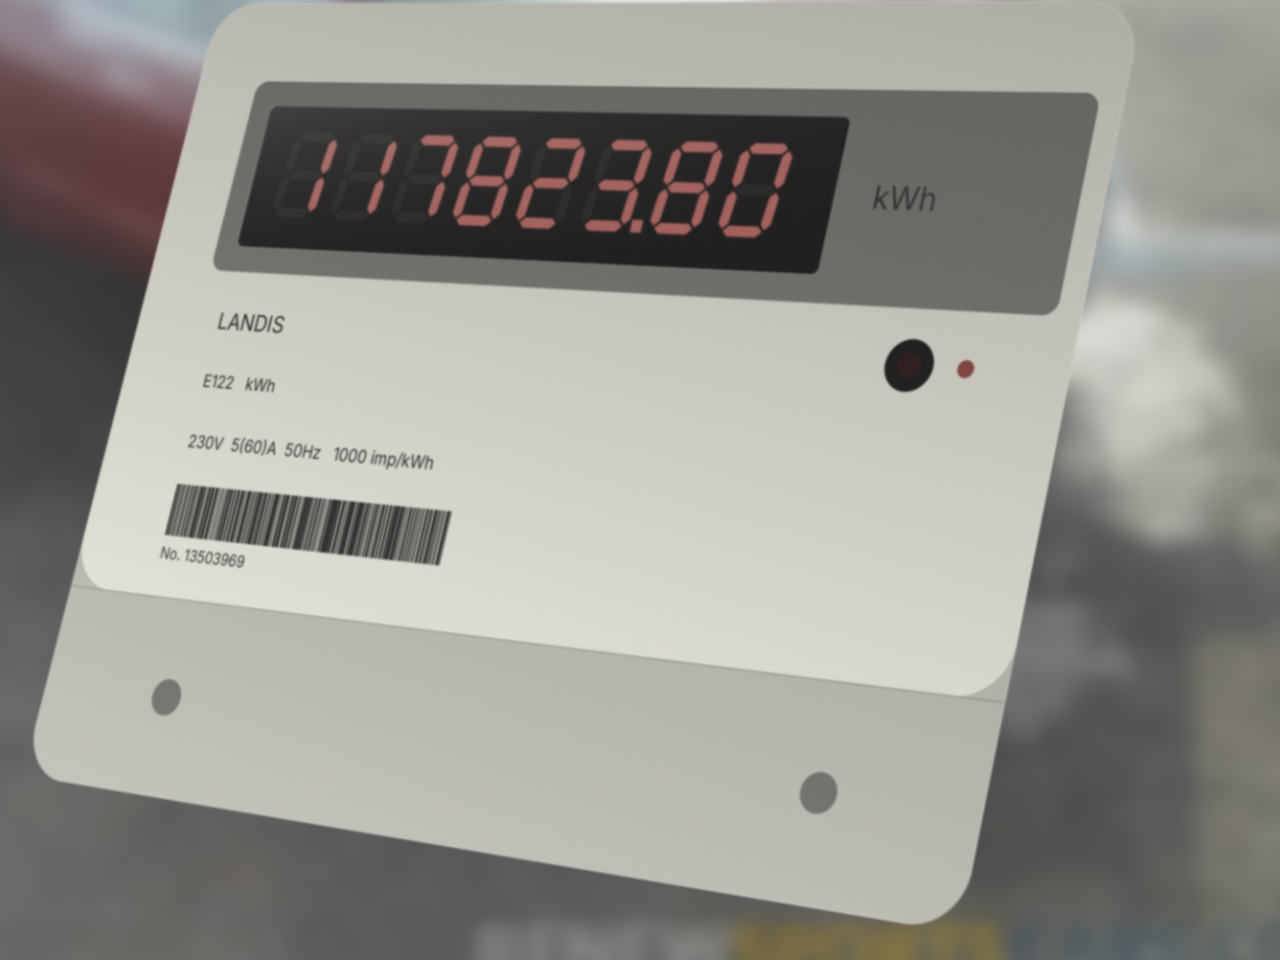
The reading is value=117823.80 unit=kWh
